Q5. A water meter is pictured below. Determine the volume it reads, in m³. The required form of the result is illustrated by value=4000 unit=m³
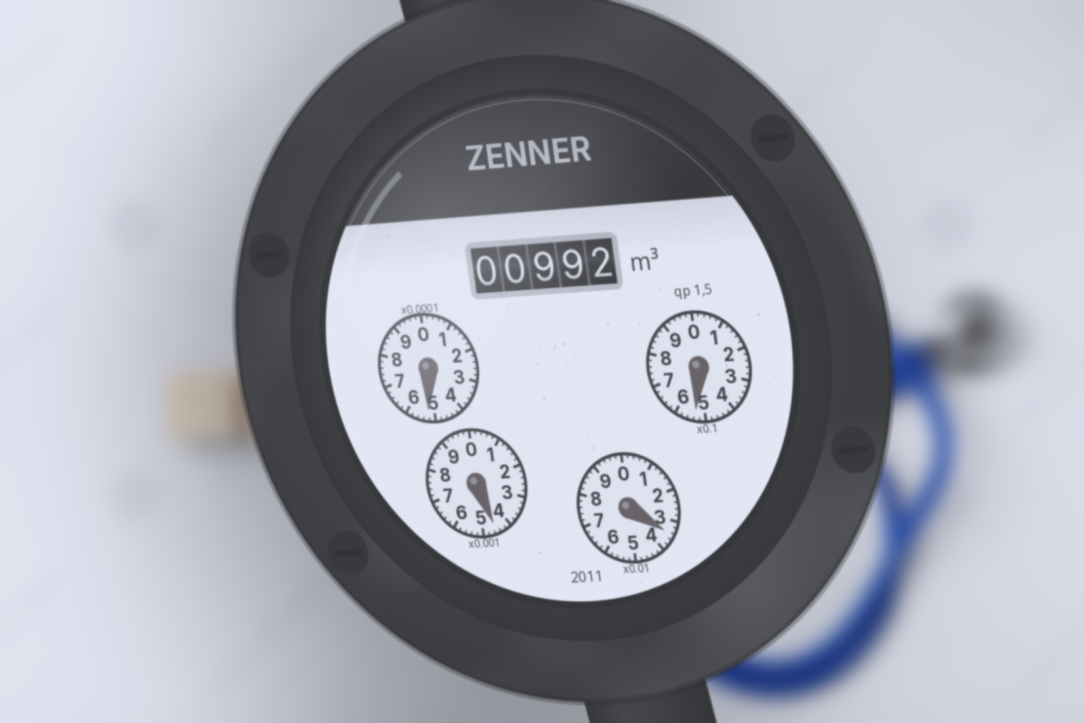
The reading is value=992.5345 unit=m³
